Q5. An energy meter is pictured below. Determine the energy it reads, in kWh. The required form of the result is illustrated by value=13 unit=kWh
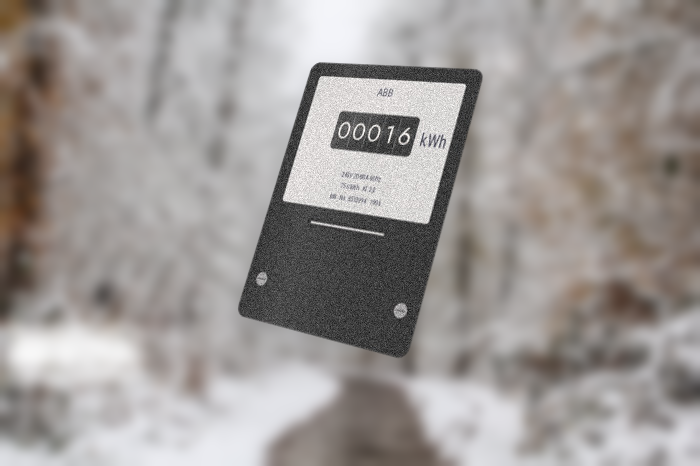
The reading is value=16 unit=kWh
